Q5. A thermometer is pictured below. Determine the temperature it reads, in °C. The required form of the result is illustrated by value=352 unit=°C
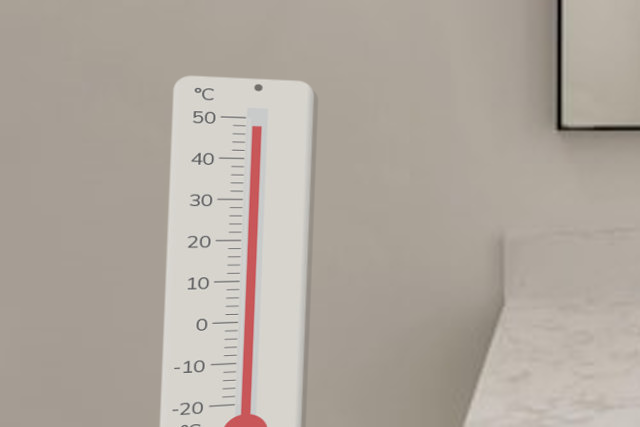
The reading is value=48 unit=°C
